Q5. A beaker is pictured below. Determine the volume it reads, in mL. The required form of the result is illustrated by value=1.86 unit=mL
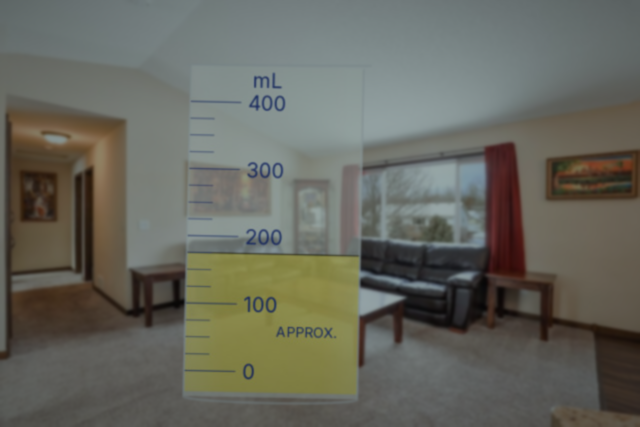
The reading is value=175 unit=mL
